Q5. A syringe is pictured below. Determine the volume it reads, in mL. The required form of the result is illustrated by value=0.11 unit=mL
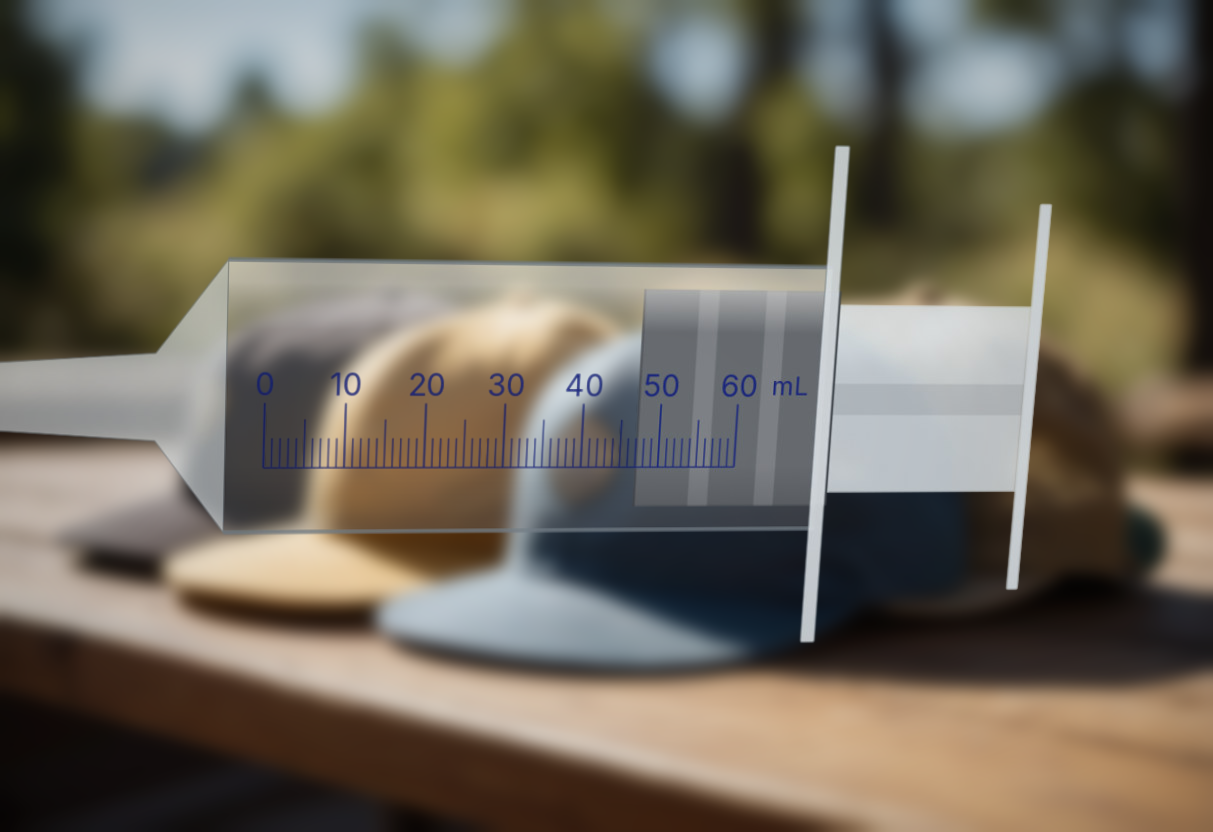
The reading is value=47 unit=mL
